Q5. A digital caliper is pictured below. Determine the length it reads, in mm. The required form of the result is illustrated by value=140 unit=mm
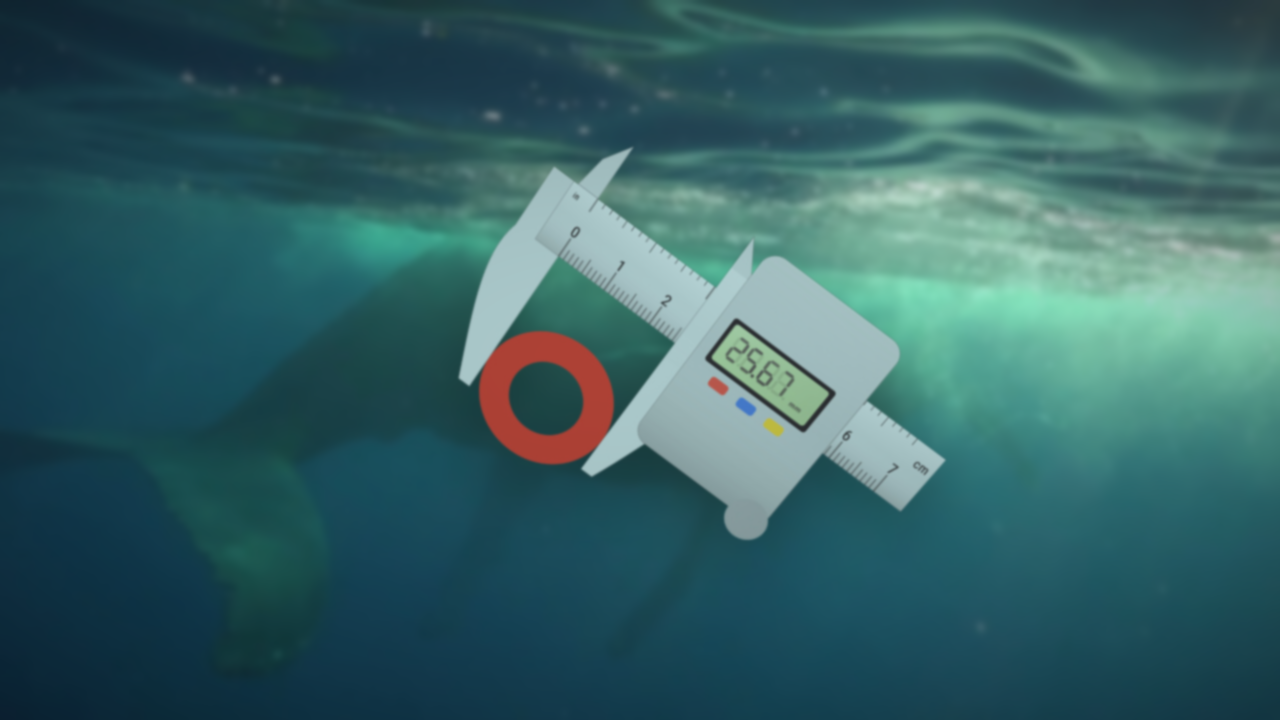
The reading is value=25.67 unit=mm
